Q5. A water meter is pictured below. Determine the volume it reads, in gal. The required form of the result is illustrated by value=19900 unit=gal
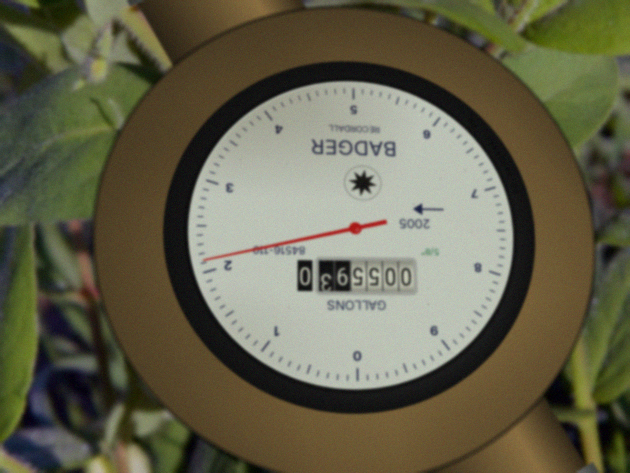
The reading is value=55932.1 unit=gal
